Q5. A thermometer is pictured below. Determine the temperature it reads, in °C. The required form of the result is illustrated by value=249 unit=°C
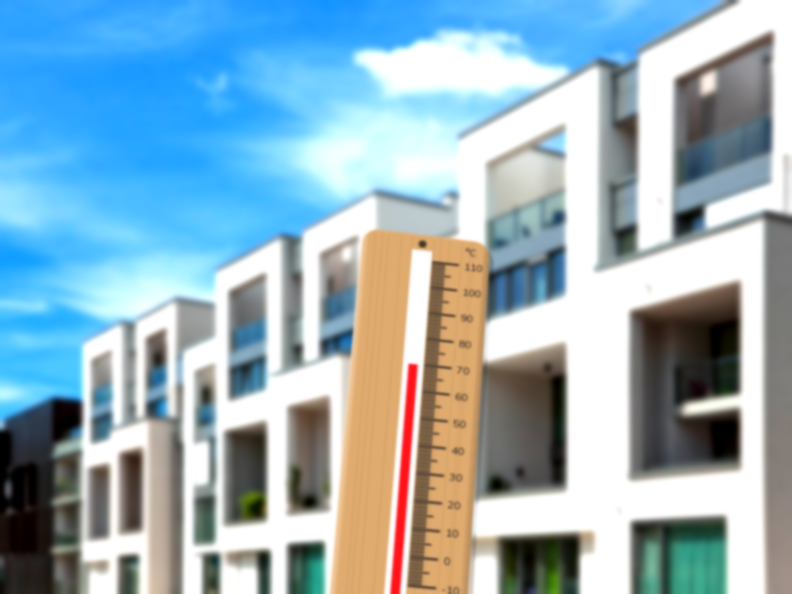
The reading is value=70 unit=°C
